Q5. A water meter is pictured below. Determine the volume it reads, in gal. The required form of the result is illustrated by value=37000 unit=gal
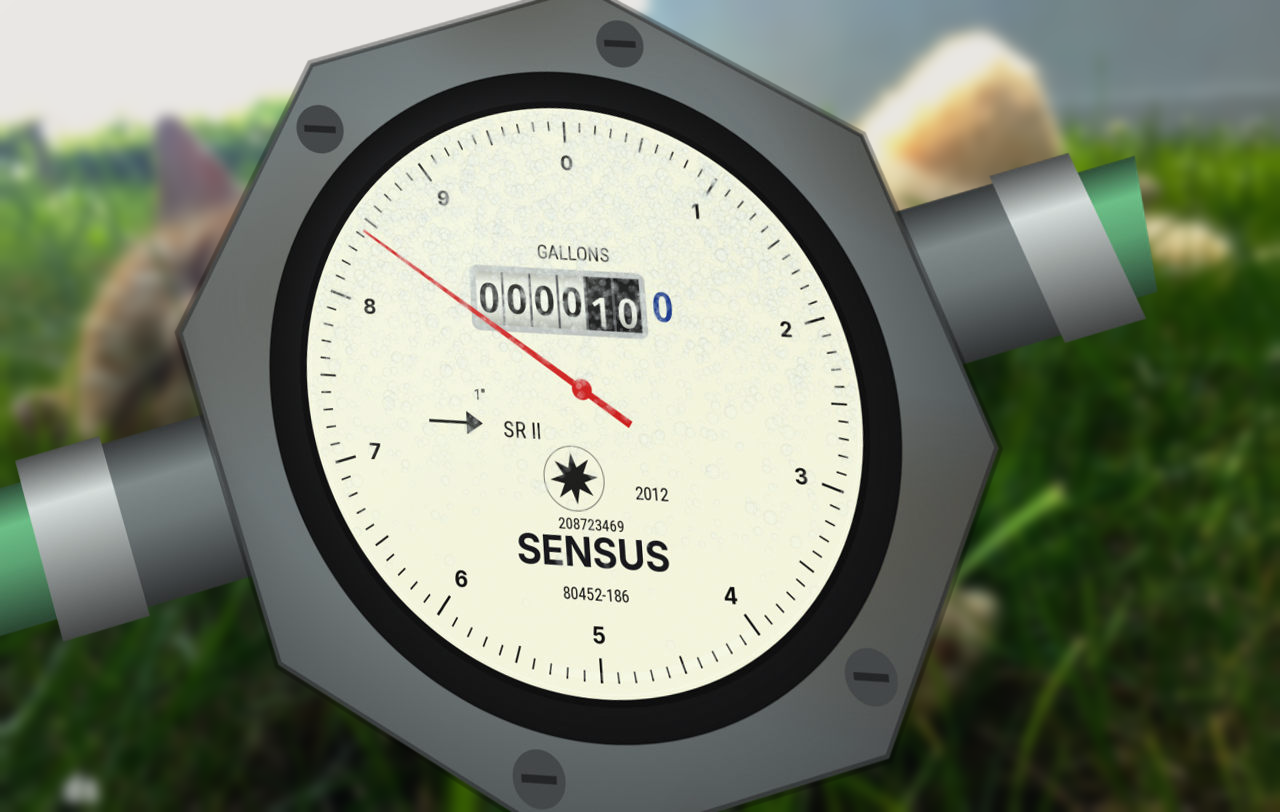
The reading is value=98.4 unit=gal
